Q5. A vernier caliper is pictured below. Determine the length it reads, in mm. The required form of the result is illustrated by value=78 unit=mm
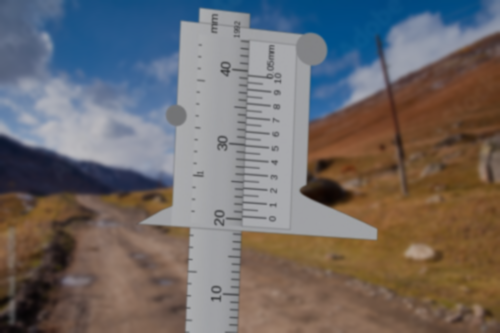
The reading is value=20.4 unit=mm
